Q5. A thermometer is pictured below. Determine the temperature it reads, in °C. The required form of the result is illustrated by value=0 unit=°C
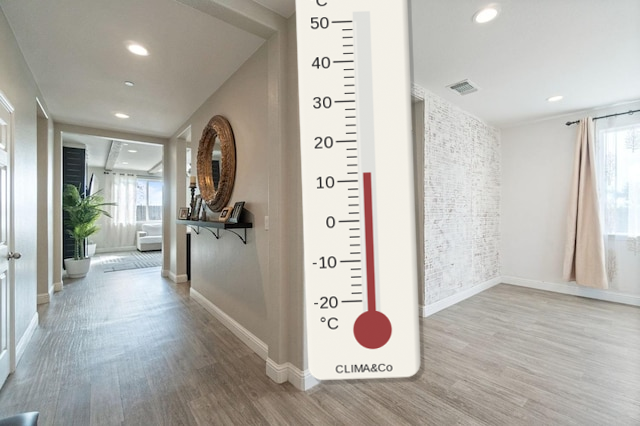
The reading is value=12 unit=°C
